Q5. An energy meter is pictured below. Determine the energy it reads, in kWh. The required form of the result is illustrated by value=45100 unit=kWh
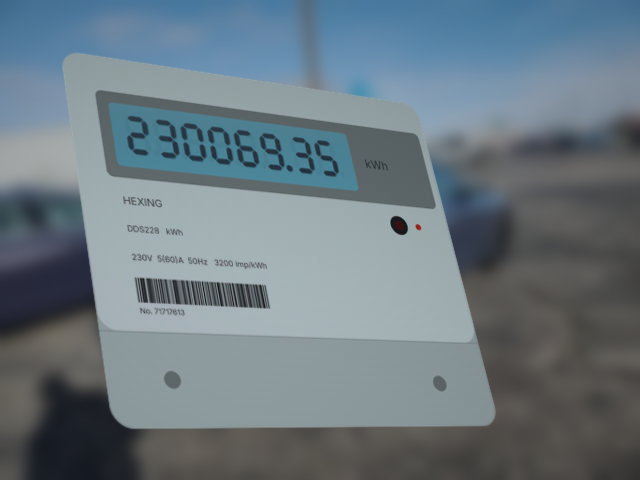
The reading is value=230069.35 unit=kWh
